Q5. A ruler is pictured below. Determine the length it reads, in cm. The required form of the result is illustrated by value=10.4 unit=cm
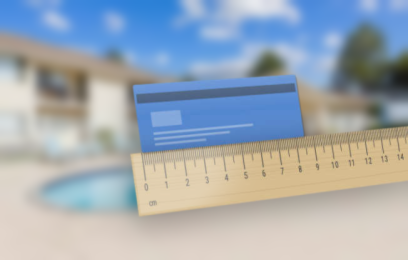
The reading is value=8.5 unit=cm
